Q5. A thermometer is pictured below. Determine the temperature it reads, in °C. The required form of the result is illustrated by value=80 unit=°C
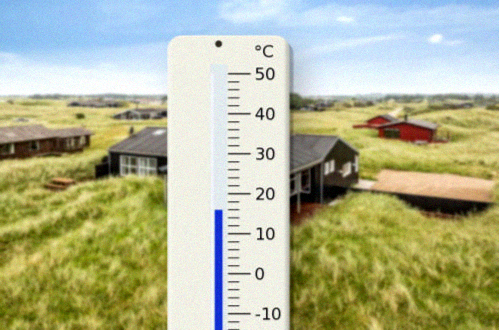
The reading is value=16 unit=°C
